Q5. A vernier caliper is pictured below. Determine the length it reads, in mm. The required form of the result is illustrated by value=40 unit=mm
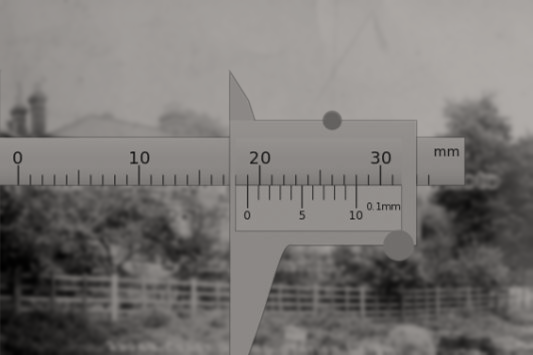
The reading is value=19.0 unit=mm
